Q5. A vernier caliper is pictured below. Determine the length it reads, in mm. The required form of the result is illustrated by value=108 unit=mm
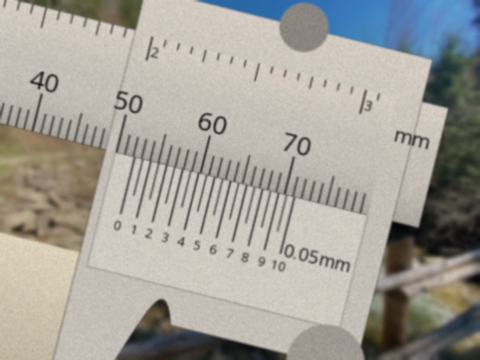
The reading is value=52.2 unit=mm
